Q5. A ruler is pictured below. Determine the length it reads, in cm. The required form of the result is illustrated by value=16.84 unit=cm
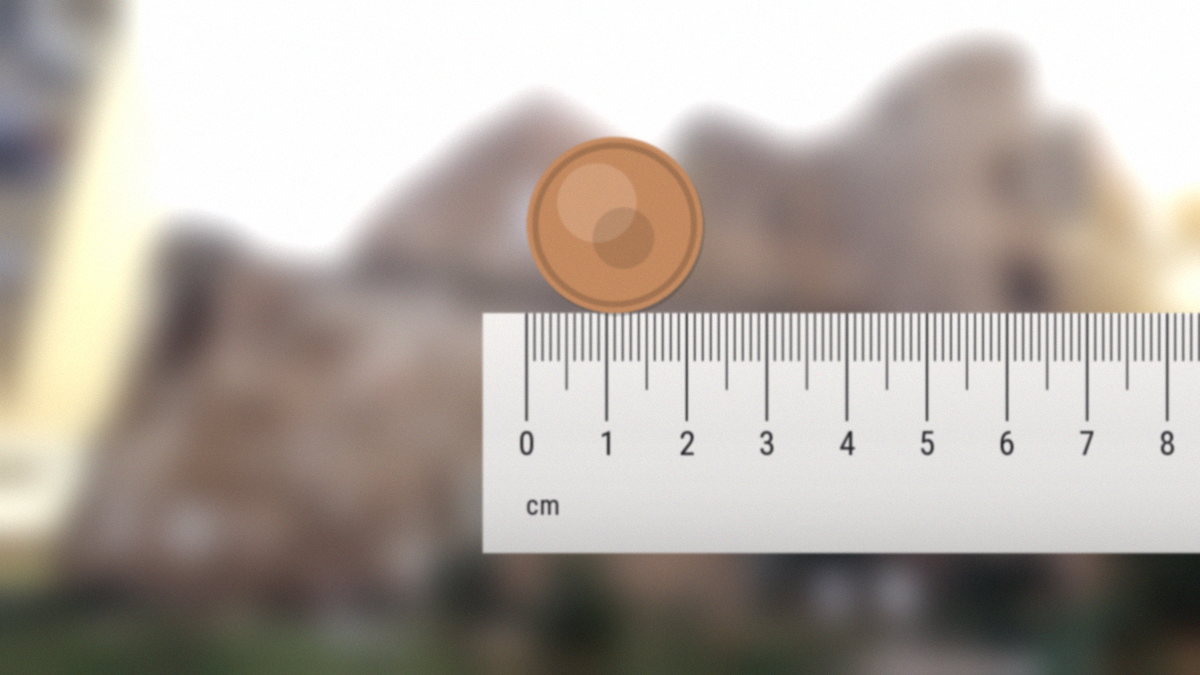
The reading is value=2.2 unit=cm
